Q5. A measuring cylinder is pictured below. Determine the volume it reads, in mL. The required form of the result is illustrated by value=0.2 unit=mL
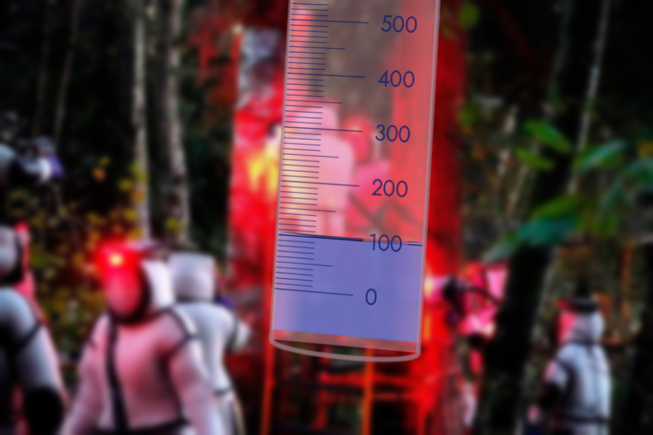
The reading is value=100 unit=mL
